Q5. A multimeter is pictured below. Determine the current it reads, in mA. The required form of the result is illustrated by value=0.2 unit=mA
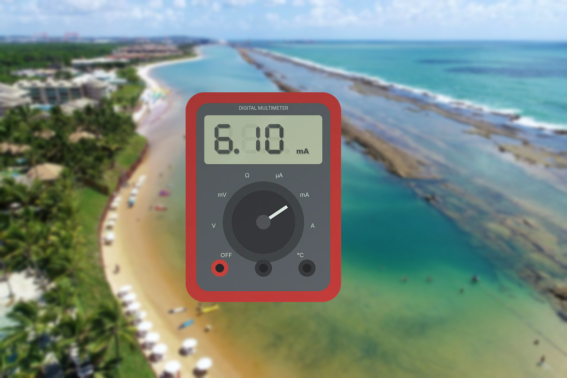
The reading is value=6.10 unit=mA
